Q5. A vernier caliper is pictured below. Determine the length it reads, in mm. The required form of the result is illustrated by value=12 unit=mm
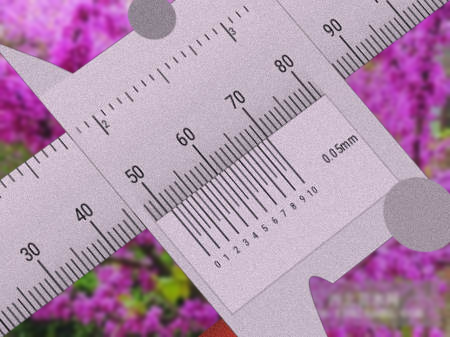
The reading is value=50.8 unit=mm
